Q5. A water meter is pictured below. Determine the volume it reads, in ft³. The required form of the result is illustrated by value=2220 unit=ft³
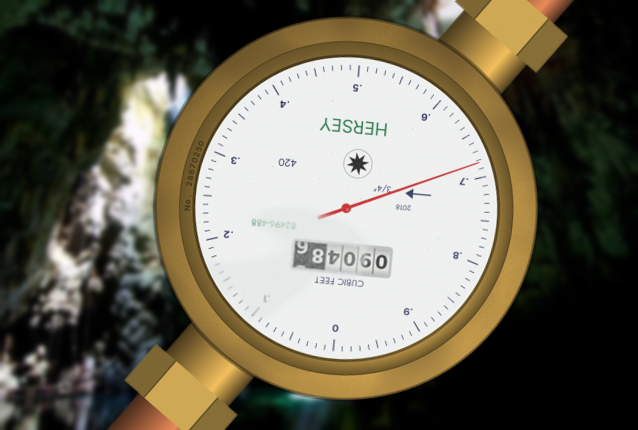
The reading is value=90485.68 unit=ft³
